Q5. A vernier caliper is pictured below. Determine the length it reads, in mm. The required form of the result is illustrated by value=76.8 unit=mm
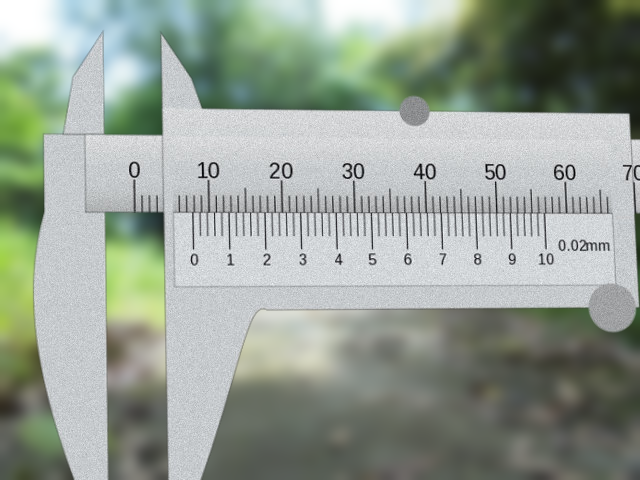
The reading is value=7.8 unit=mm
